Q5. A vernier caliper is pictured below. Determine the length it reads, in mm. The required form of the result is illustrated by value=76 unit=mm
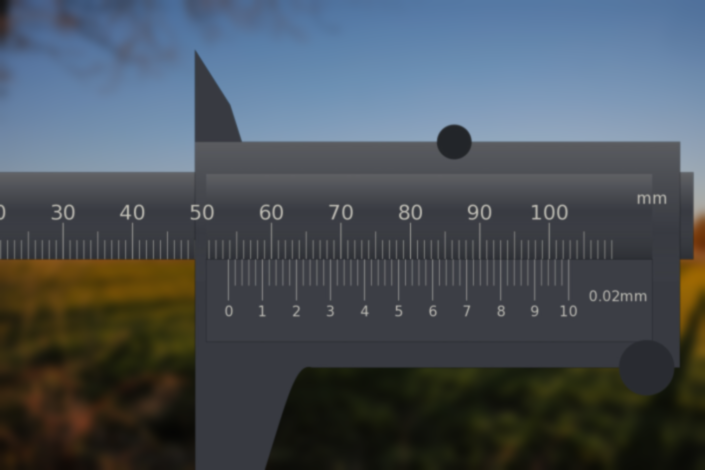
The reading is value=53.8 unit=mm
